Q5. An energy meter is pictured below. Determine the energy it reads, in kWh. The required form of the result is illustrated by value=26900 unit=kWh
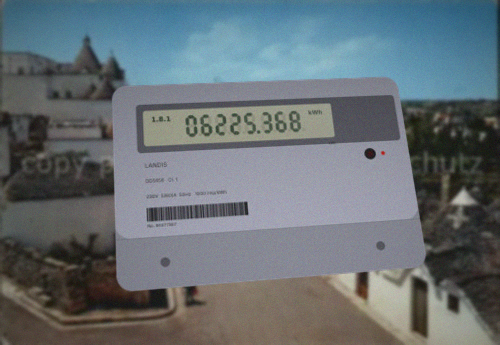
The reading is value=6225.368 unit=kWh
